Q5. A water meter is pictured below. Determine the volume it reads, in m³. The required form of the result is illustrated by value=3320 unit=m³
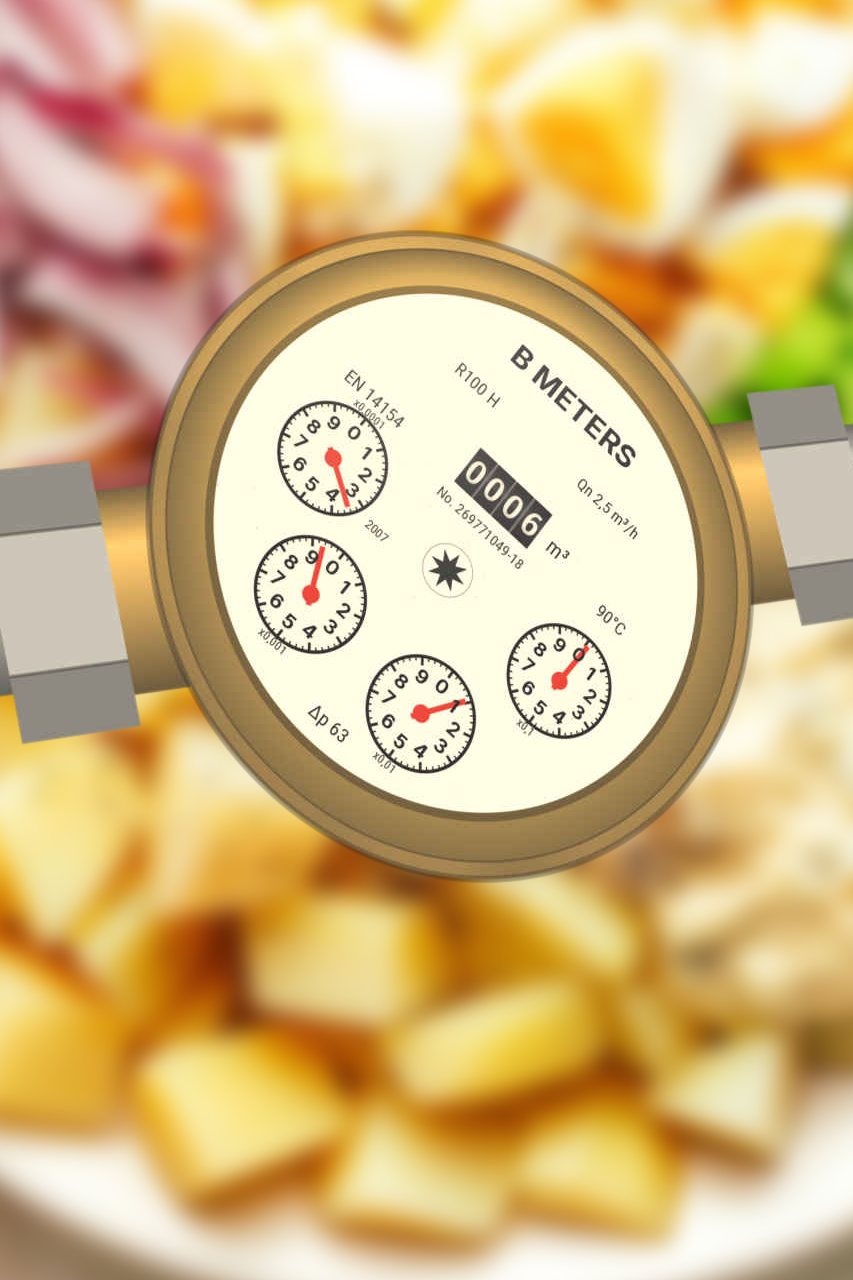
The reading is value=6.0093 unit=m³
